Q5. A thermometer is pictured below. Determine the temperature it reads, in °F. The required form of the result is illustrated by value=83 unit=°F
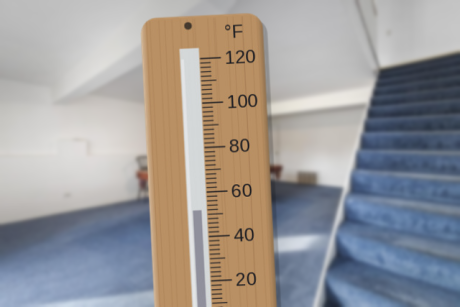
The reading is value=52 unit=°F
